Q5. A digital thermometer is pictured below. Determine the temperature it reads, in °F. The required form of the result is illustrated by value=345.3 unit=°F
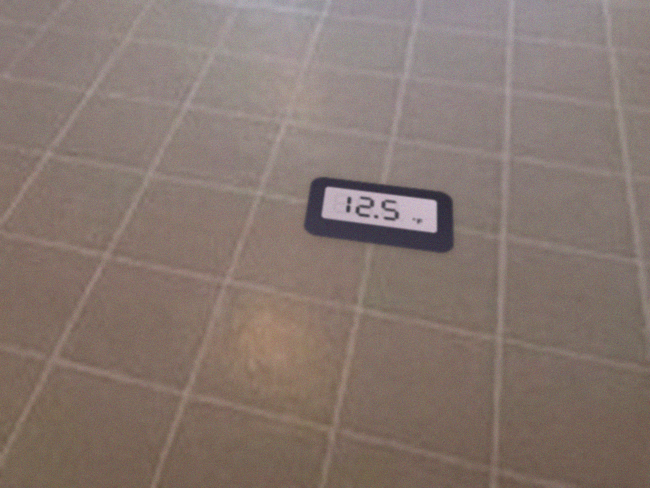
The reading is value=12.5 unit=°F
